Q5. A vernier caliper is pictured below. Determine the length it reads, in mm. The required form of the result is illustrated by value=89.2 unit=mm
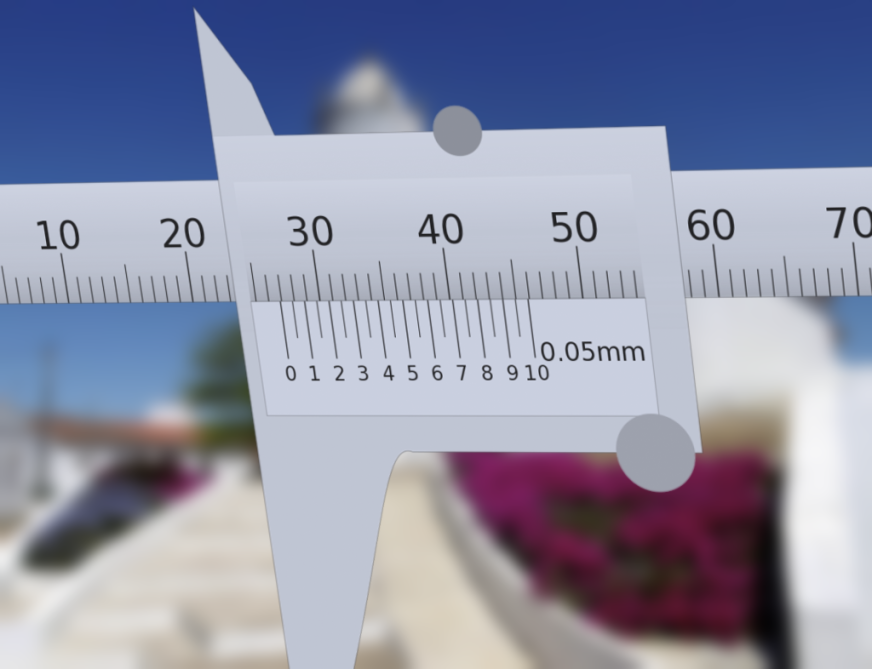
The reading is value=26.9 unit=mm
